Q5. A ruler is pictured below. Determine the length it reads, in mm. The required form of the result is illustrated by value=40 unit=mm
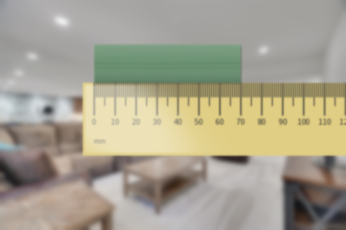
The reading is value=70 unit=mm
